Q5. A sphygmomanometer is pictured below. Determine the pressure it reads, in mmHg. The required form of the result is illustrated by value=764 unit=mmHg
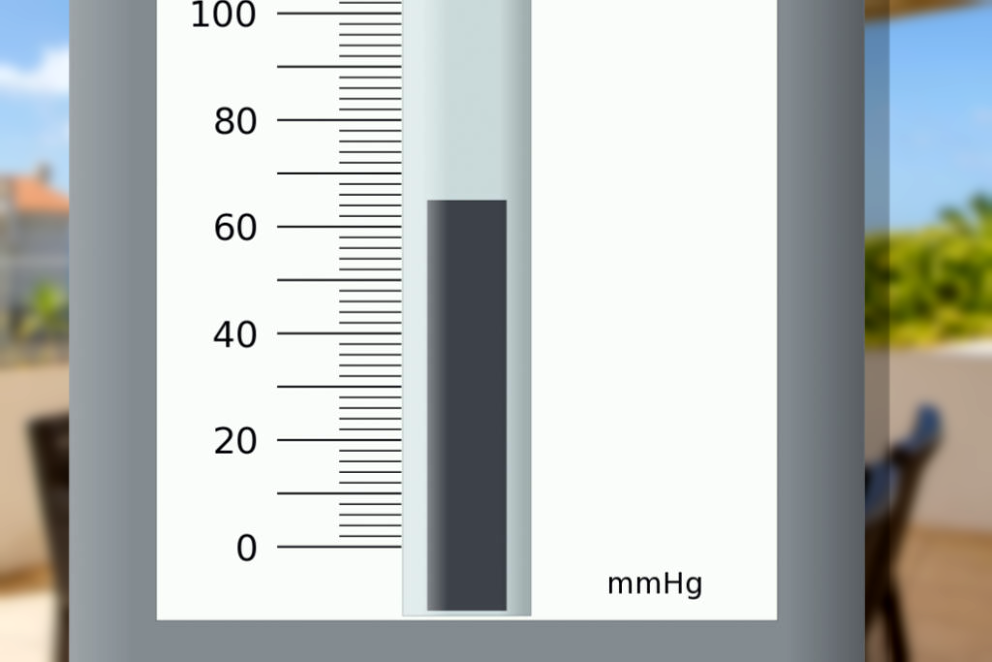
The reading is value=65 unit=mmHg
